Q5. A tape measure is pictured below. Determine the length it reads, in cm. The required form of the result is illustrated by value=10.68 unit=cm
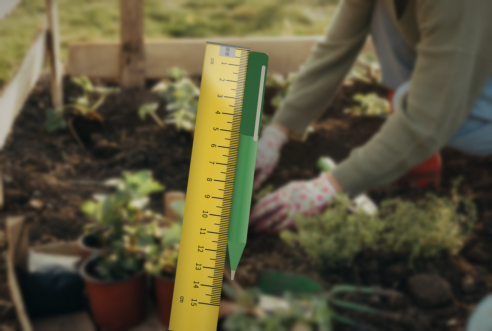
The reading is value=13.5 unit=cm
